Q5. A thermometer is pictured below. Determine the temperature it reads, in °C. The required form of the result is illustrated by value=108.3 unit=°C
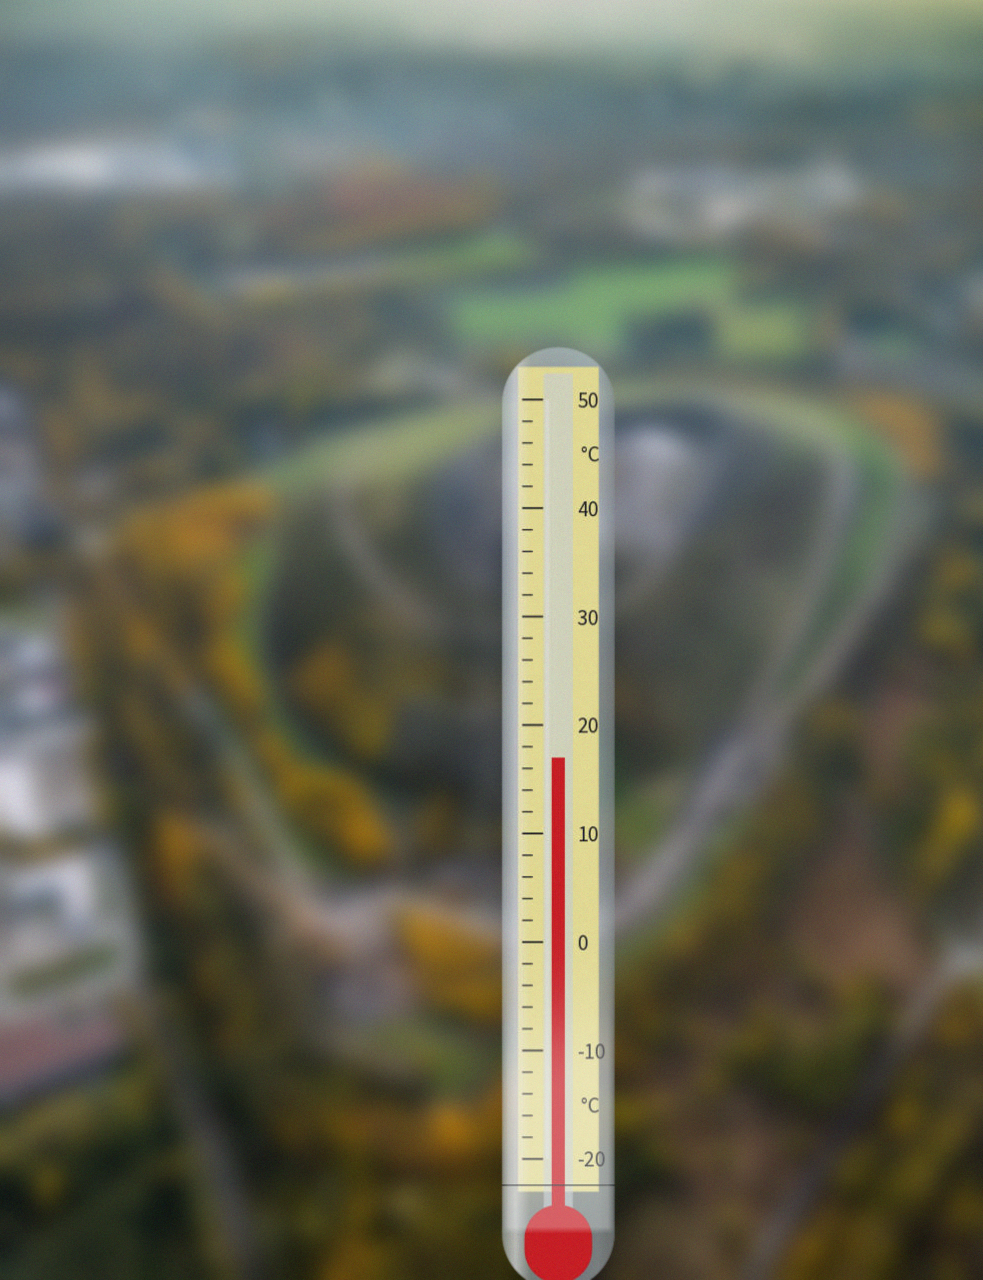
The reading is value=17 unit=°C
